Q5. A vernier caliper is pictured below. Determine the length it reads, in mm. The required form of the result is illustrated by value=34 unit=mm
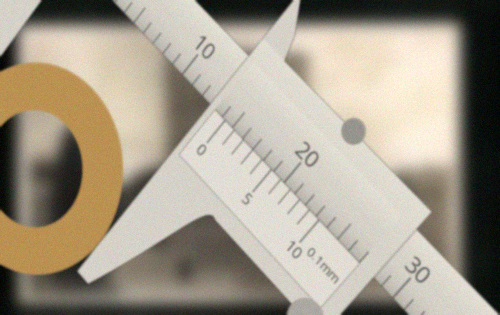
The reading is value=14.3 unit=mm
